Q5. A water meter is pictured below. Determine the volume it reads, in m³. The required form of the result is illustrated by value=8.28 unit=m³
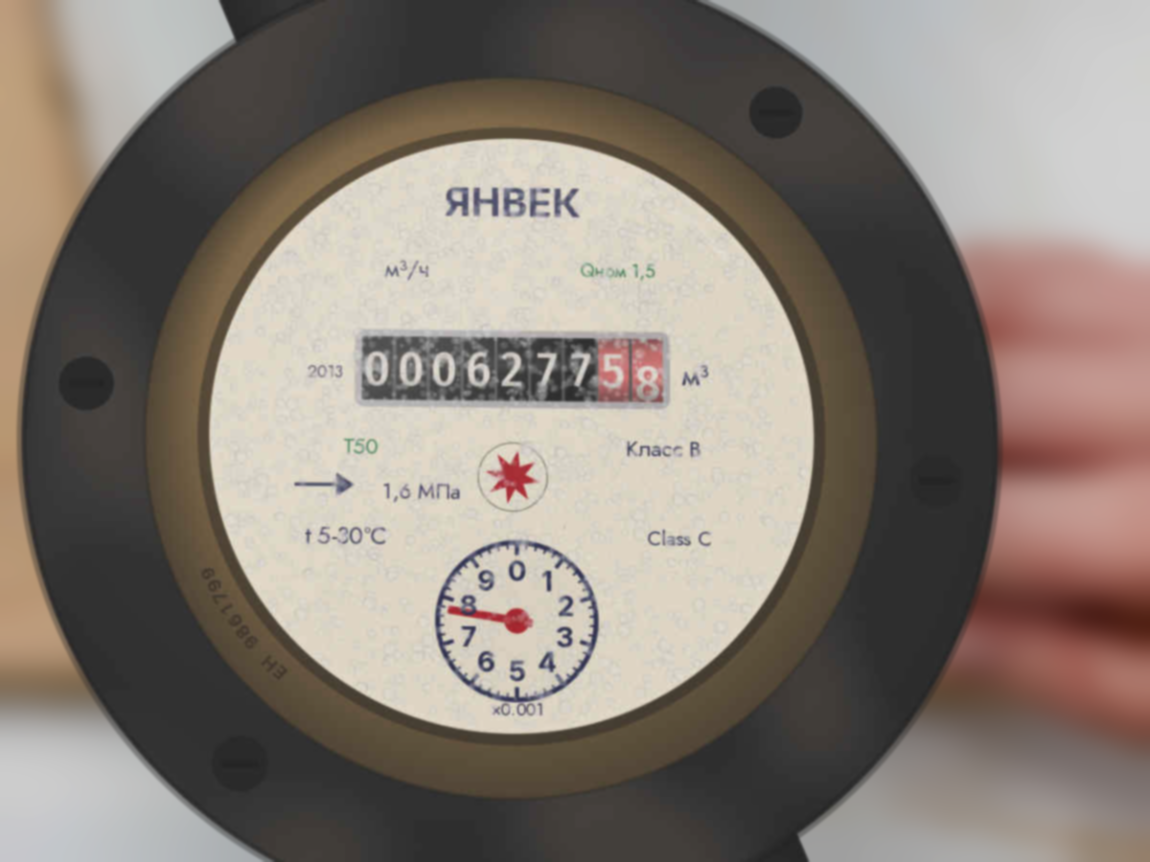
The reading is value=6277.577 unit=m³
